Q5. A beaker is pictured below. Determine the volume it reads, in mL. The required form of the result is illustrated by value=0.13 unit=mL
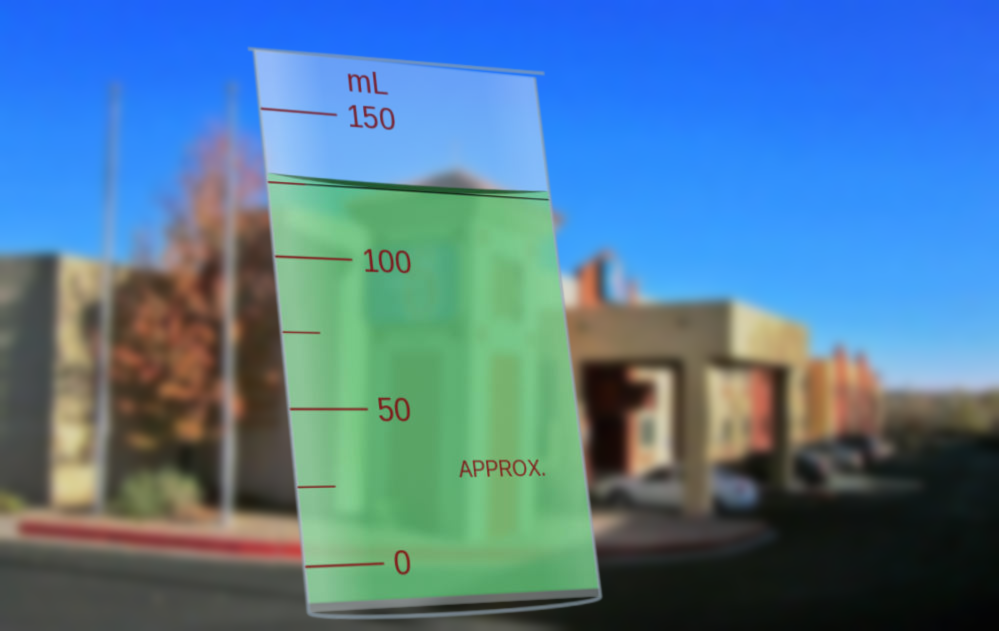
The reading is value=125 unit=mL
